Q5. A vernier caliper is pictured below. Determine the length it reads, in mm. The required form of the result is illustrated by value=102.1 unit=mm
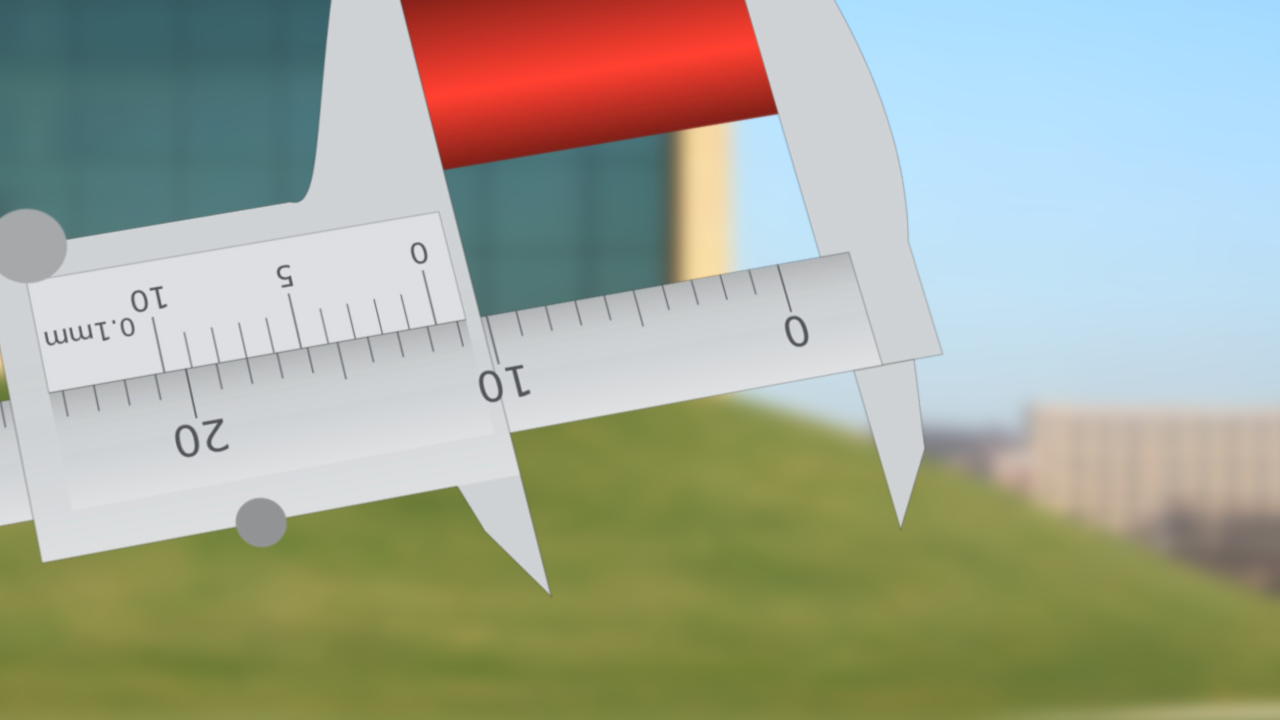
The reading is value=11.7 unit=mm
